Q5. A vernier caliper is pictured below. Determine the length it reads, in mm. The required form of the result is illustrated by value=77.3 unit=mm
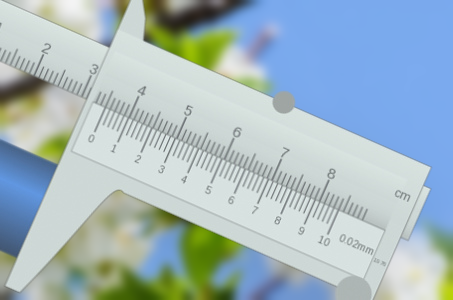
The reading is value=35.0 unit=mm
